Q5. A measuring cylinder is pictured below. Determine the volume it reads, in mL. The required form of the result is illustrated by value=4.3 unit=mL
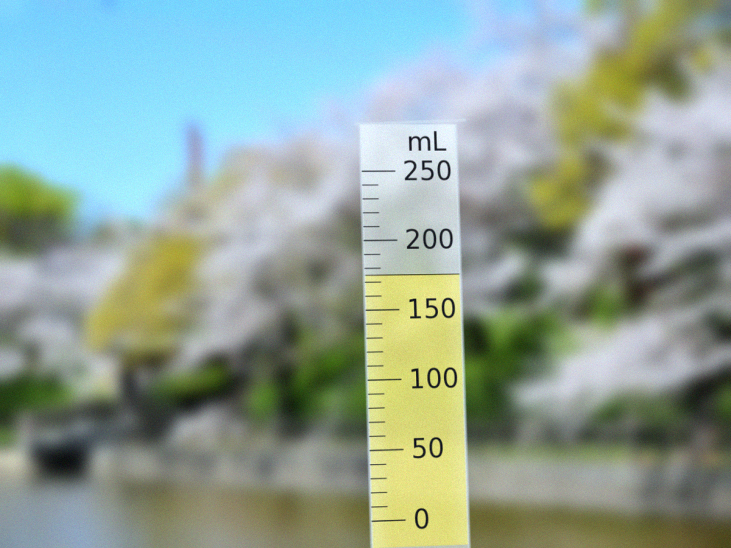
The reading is value=175 unit=mL
